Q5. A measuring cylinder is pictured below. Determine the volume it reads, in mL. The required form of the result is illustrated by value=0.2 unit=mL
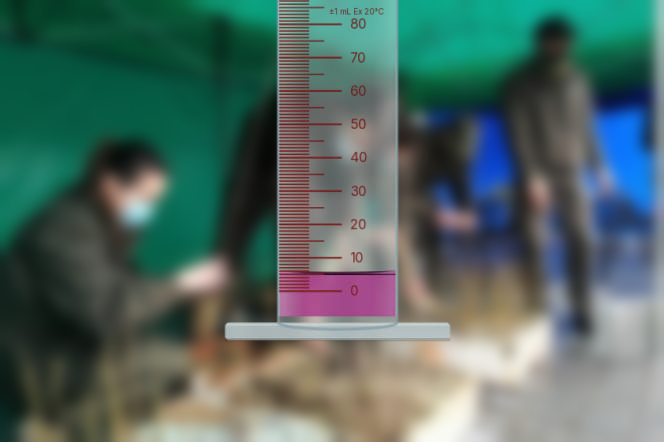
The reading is value=5 unit=mL
